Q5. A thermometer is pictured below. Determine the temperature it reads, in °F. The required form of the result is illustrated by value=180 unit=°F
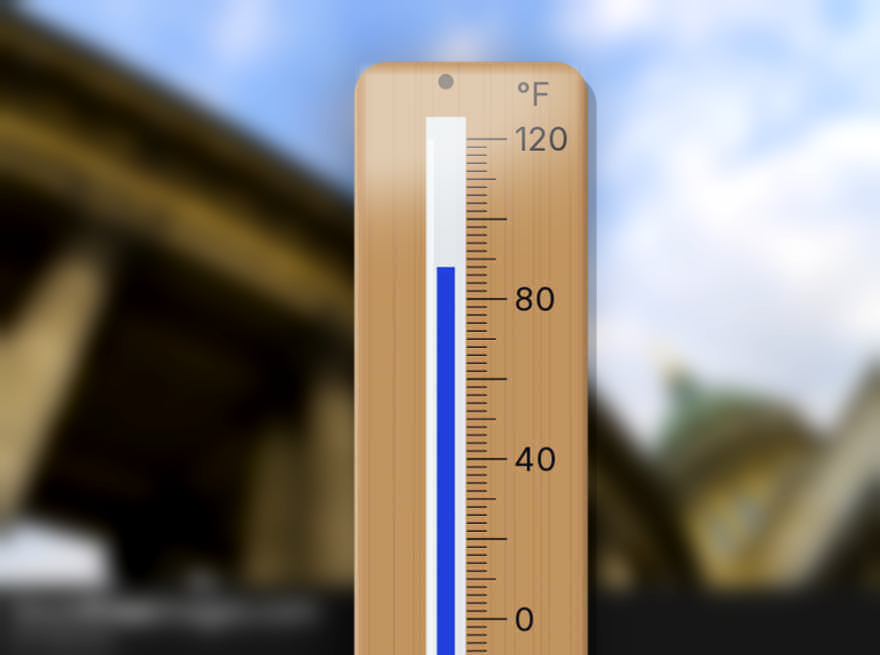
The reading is value=88 unit=°F
